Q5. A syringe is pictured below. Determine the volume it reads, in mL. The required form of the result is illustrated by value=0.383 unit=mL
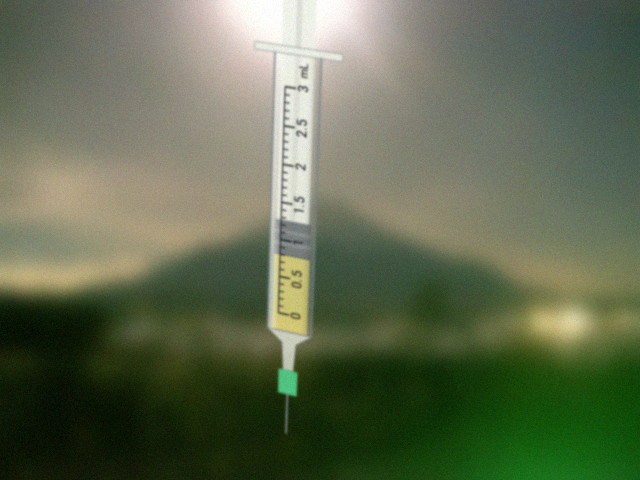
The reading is value=0.8 unit=mL
